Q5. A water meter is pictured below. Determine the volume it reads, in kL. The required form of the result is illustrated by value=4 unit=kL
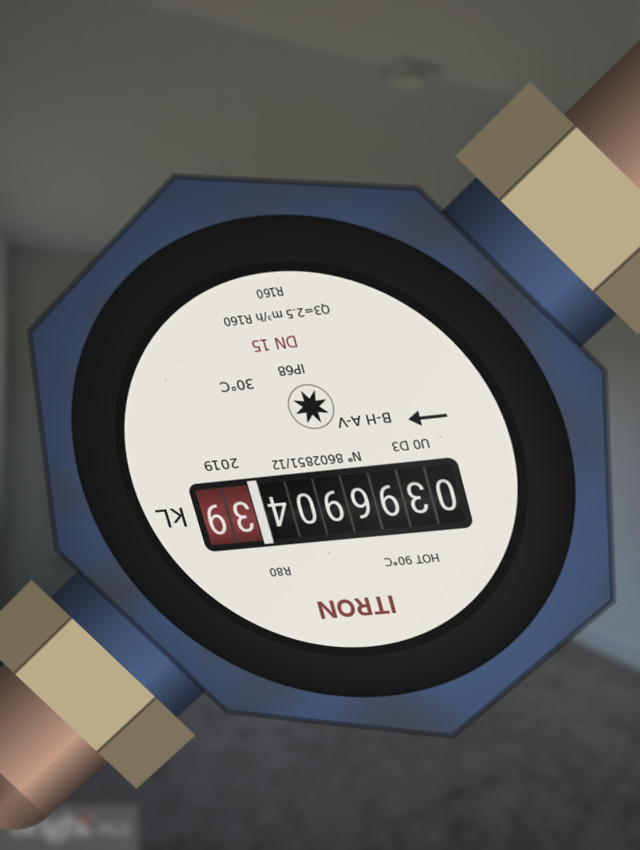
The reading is value=396904.39 unit=kL
